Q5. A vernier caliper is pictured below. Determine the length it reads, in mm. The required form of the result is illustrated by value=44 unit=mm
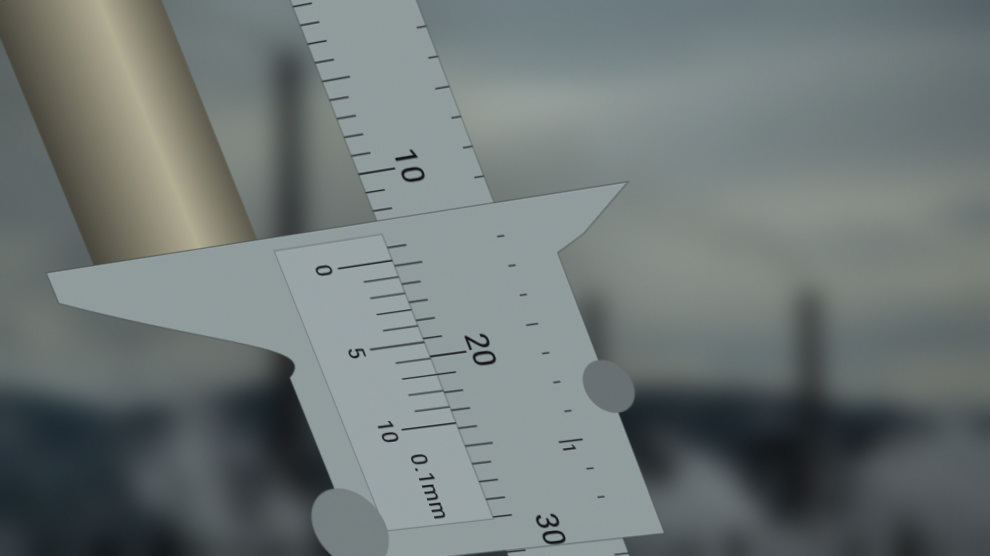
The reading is value=14.7 unit=mm
